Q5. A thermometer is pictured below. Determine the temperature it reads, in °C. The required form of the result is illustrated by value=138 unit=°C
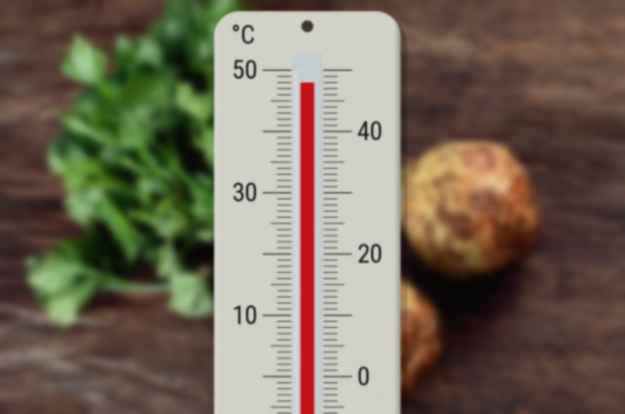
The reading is value=48 unit=°C
